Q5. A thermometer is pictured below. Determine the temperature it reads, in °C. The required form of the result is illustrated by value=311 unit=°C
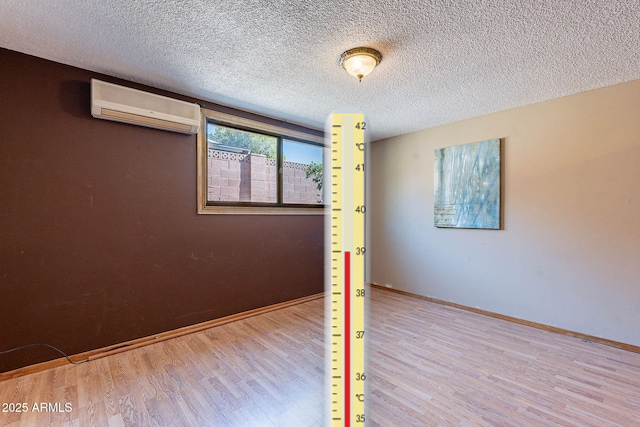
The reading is value=39 unit=°C
